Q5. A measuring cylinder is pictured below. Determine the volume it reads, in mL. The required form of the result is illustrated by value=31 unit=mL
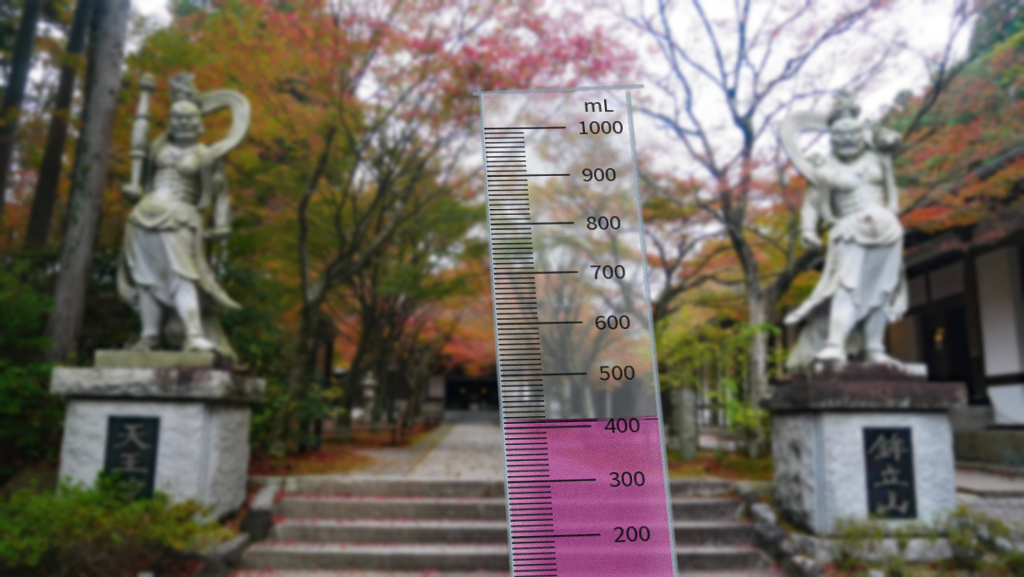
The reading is value=410 unit=mL
